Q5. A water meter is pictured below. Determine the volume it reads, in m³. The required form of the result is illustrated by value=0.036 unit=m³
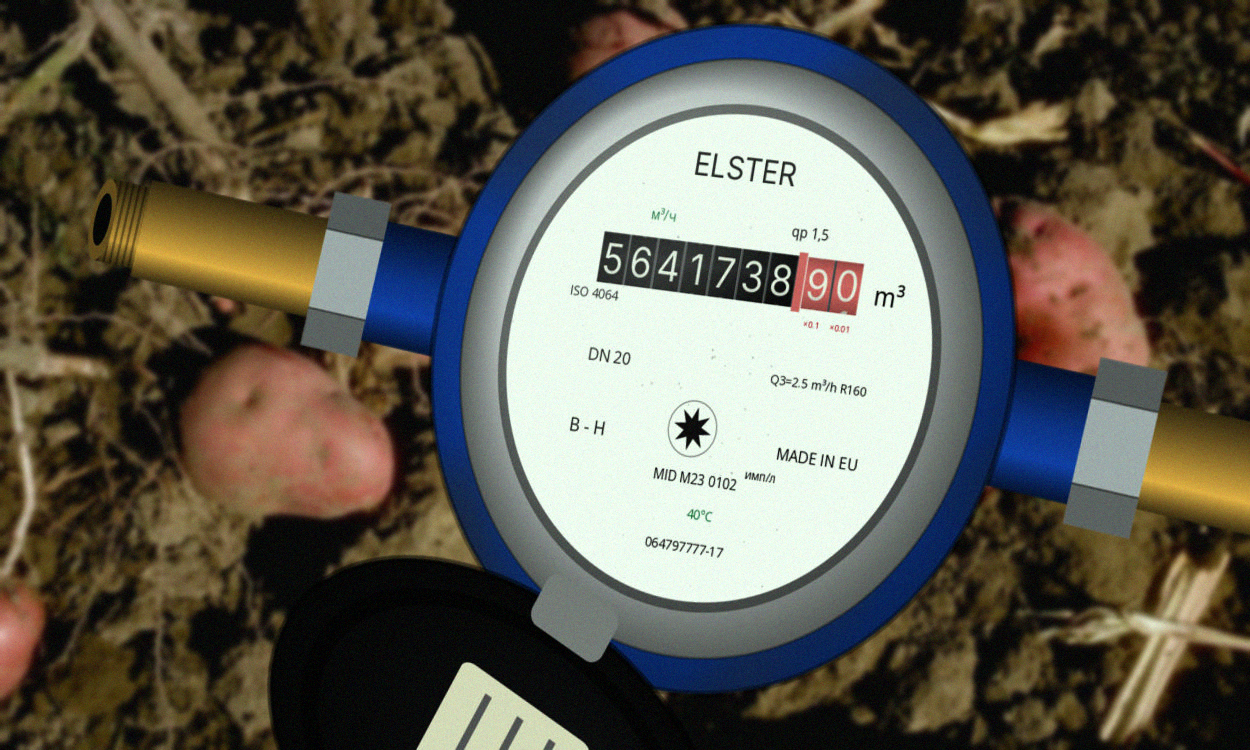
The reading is value=5641738.90 unit=m³
